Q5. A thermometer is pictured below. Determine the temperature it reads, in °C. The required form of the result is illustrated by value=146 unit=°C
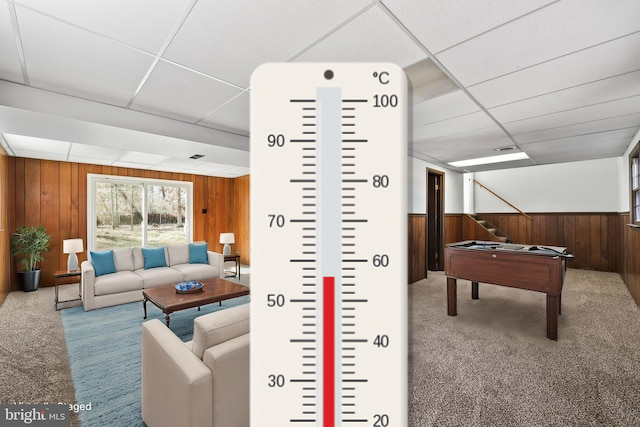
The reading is value=56 unit=°C
